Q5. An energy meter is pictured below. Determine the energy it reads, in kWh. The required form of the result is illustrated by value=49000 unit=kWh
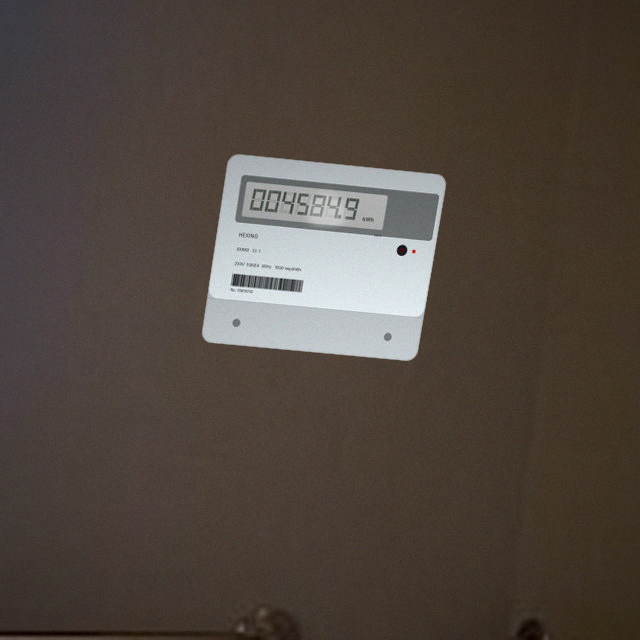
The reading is value=4584.9 unit=kWh
